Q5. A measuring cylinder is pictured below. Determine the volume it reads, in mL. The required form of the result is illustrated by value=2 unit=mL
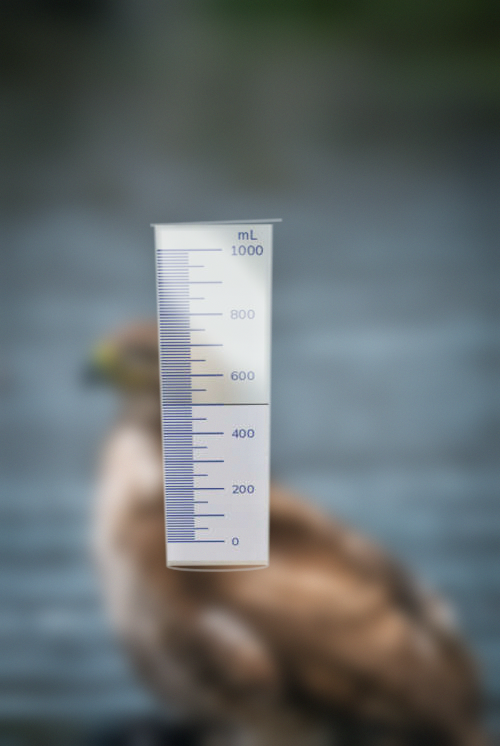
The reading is value=500 unit=mL
